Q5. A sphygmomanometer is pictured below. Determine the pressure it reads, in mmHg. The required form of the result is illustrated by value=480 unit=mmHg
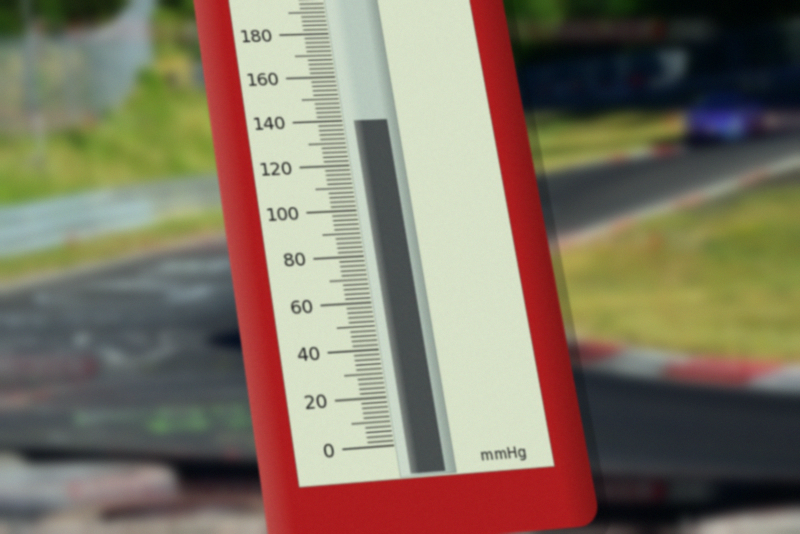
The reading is value=140 unit=mmHg
